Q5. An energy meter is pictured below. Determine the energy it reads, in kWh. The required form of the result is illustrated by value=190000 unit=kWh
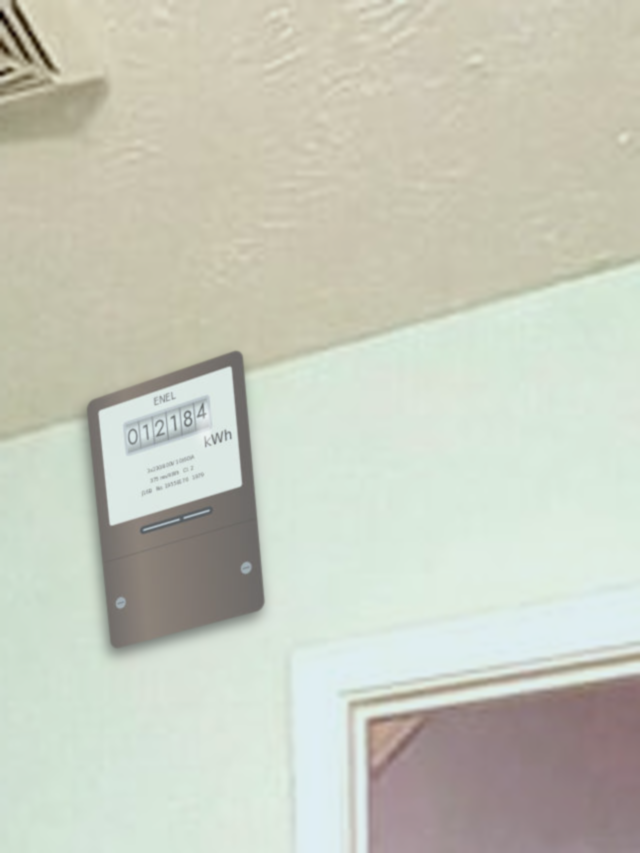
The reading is value=12184 unit=kWh
